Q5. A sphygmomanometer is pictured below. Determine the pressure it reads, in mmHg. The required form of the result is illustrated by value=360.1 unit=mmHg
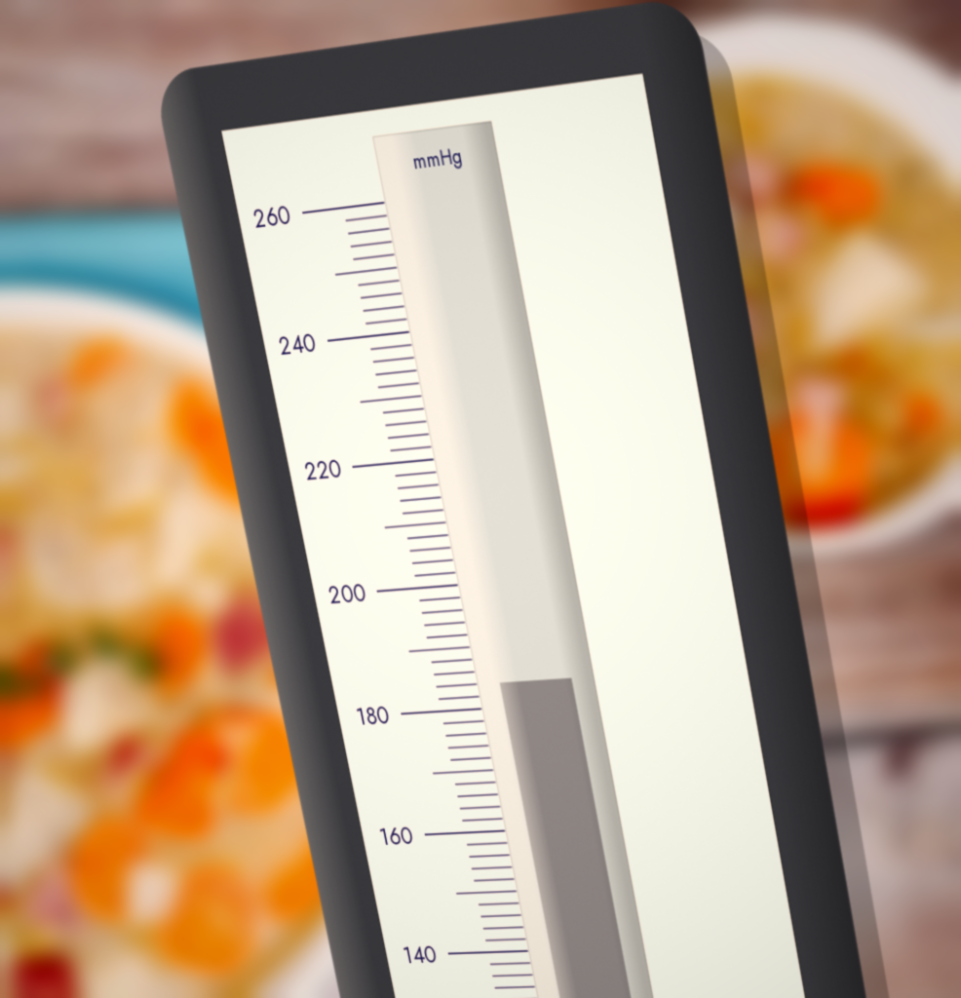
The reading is value=184 unit=mmHg
